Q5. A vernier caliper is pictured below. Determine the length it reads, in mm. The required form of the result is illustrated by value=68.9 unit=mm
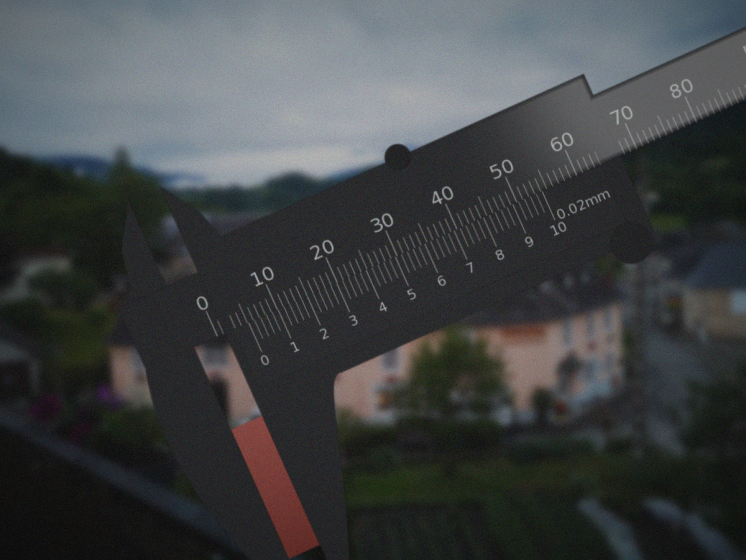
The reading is value=5.2 unit=mm
